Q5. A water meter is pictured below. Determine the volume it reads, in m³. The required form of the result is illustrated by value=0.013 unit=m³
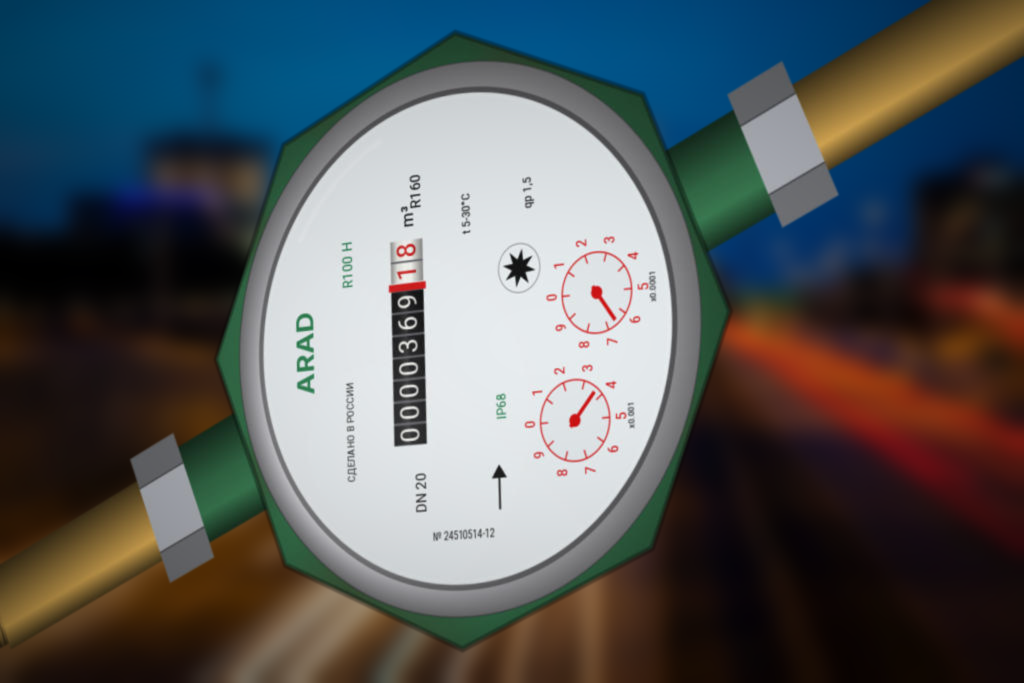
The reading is value=369.1836 unit=m³
